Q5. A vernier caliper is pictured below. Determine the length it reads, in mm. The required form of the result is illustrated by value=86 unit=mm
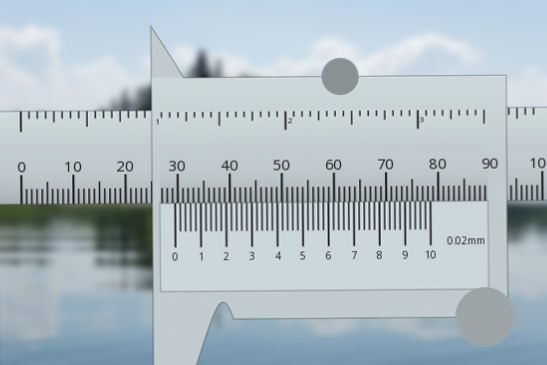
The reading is value=29.5 unit=mm
